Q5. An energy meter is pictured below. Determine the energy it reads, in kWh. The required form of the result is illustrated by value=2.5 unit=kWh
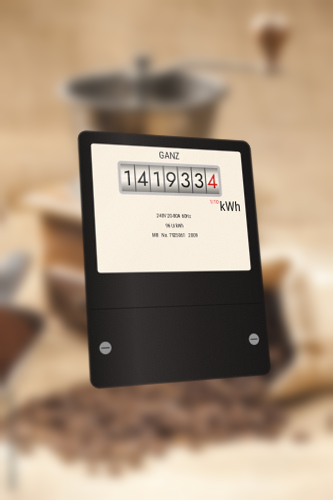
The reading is value=141933.4 unit=kWh
